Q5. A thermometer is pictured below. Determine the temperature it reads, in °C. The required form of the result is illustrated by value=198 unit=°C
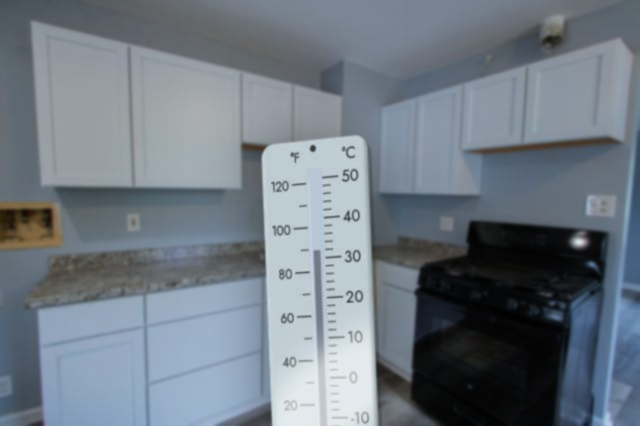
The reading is value=32 unit=°C
